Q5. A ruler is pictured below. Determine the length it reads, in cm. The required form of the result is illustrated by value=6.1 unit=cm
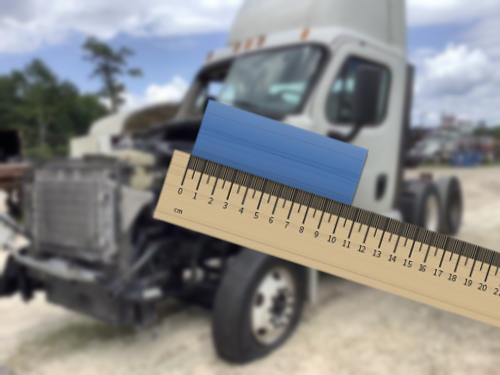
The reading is value=10.5 unit=cm
